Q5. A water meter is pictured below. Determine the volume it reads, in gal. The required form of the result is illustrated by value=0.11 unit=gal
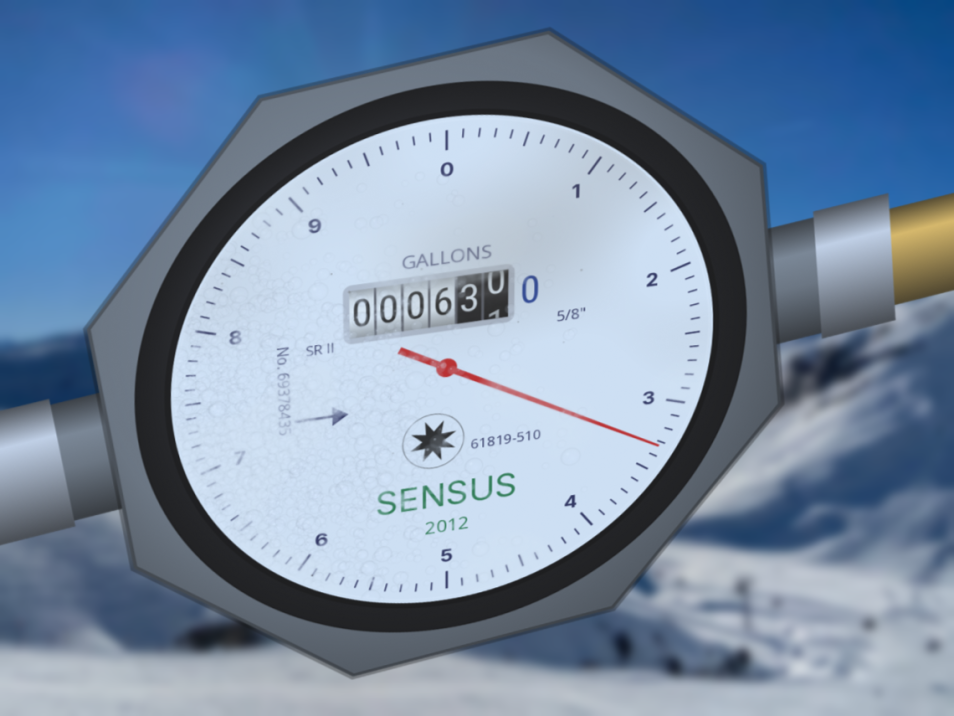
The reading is value=6303.3 unit=gal
